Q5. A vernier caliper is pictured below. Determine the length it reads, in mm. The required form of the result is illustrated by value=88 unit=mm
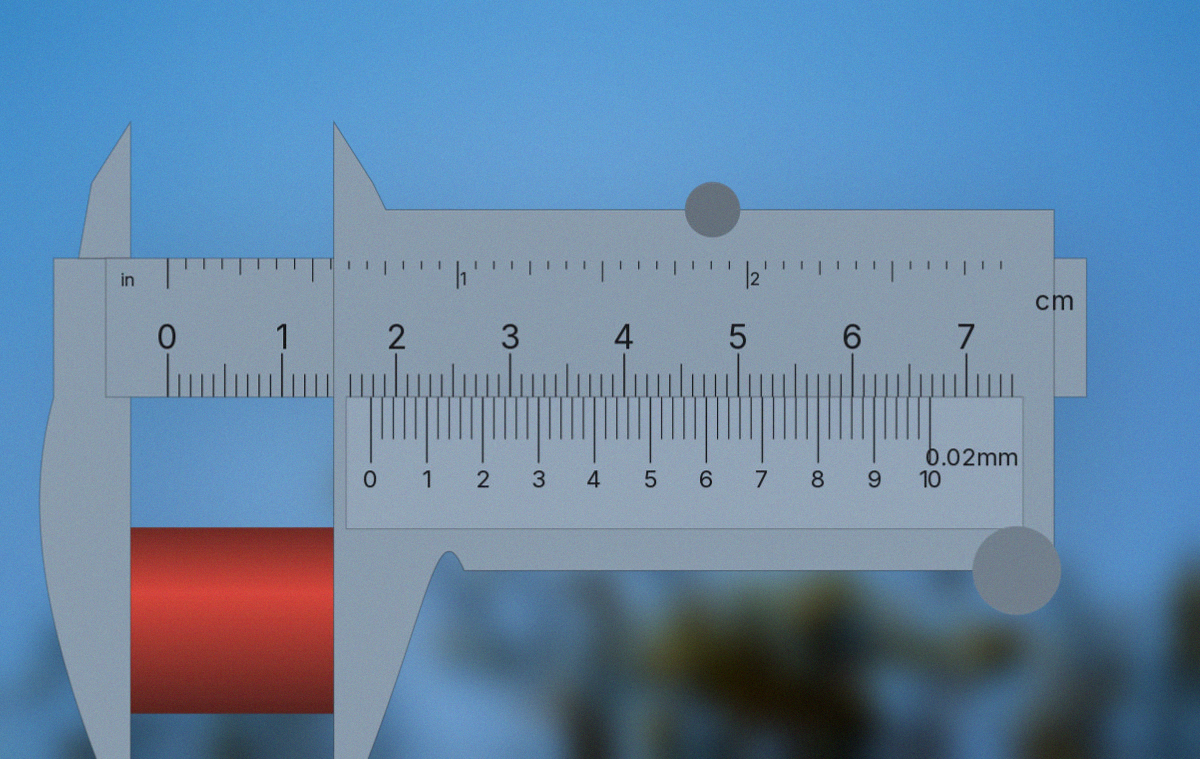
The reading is value=17.8 unit=mm
